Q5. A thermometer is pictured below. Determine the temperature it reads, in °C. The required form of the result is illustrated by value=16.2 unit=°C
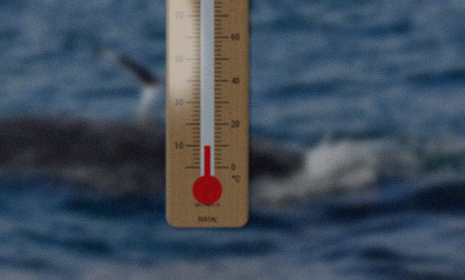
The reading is value=10 unit=°C
